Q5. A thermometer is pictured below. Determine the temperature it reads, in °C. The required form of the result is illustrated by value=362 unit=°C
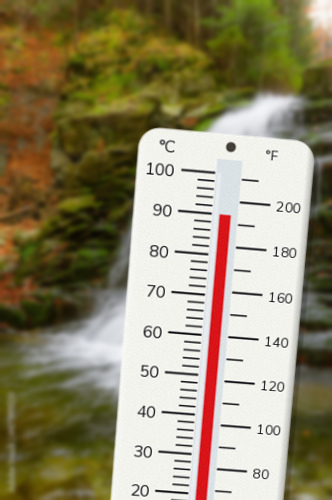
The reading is value=90 unit=°C
